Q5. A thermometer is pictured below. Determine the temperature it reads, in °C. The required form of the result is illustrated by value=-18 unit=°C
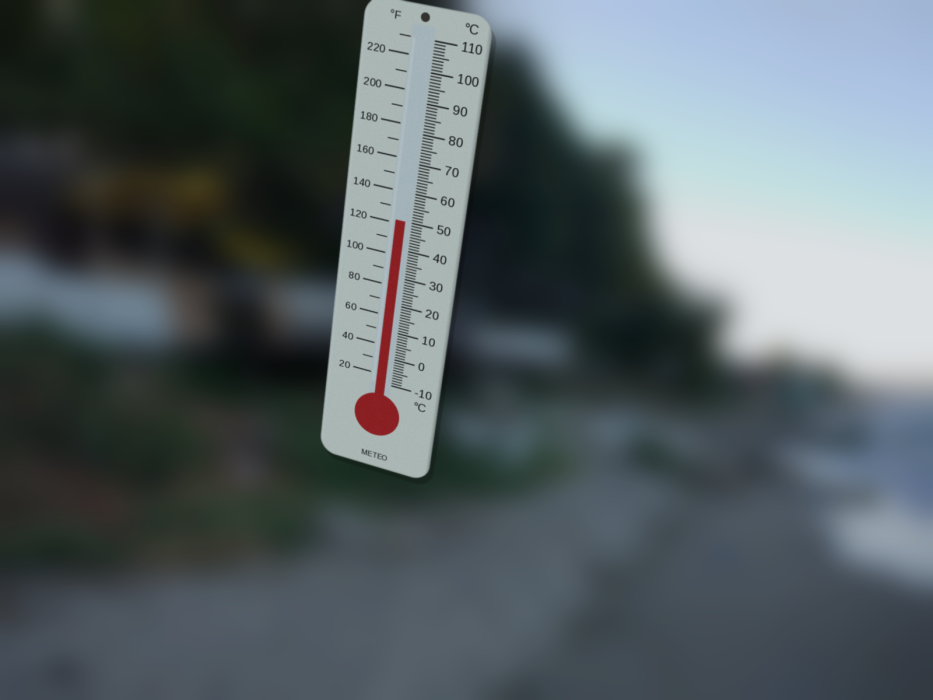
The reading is value=50 unit=°C
